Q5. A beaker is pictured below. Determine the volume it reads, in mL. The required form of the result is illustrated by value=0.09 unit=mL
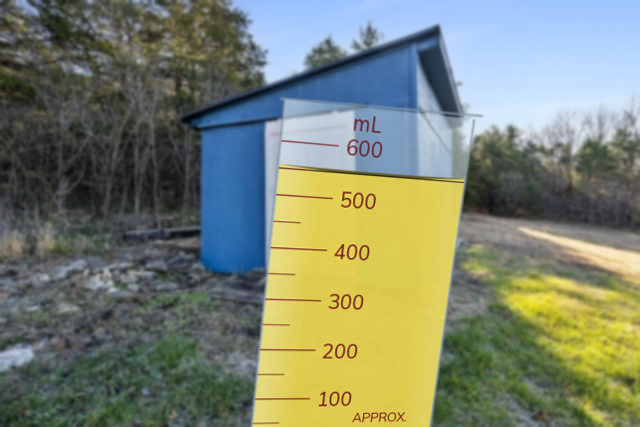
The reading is value=550 unit=mL
